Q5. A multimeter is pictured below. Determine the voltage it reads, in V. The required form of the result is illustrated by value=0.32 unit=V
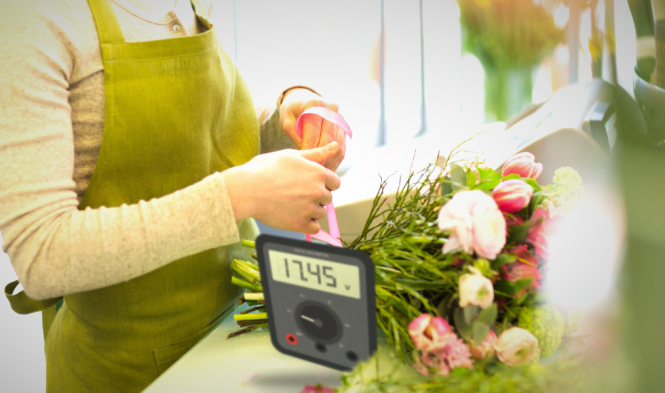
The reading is value=17.45 unit=V
